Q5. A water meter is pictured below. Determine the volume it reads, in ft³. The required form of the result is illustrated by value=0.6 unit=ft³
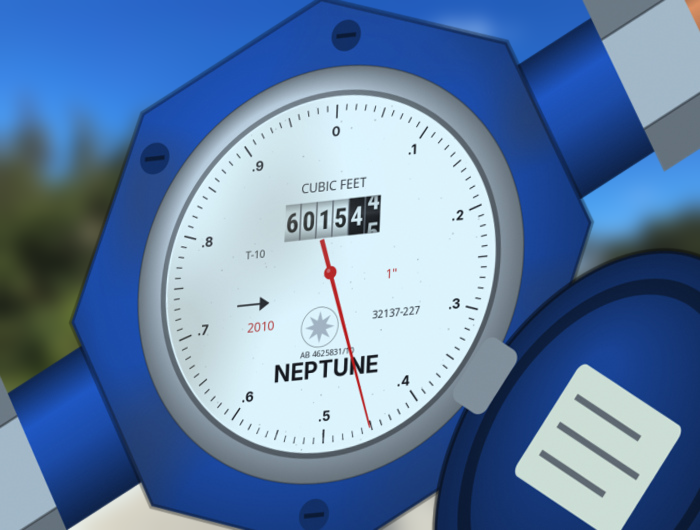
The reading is value=601544.45 unit=ft³
